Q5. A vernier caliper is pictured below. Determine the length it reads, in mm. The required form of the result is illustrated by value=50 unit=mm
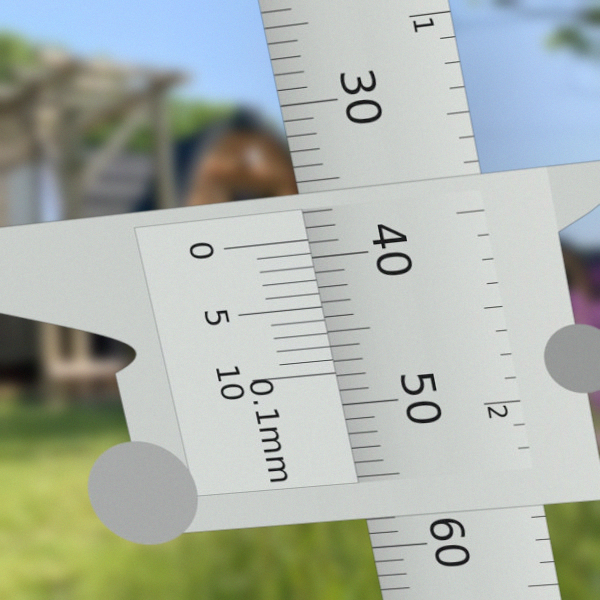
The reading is value=38.8 unit=mm
